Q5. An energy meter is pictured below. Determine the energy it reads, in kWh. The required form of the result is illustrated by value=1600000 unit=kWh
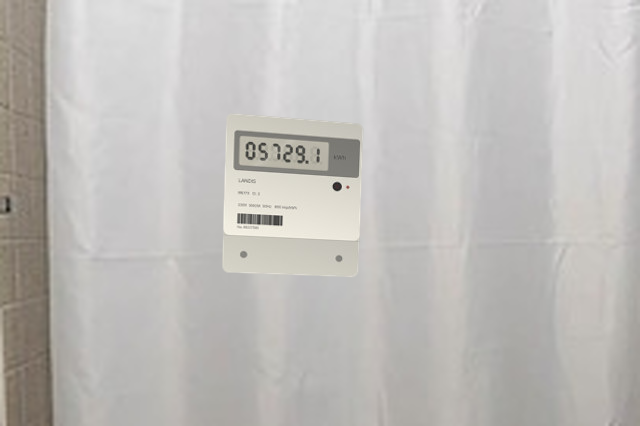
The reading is value=5729.1 unit=kWh
